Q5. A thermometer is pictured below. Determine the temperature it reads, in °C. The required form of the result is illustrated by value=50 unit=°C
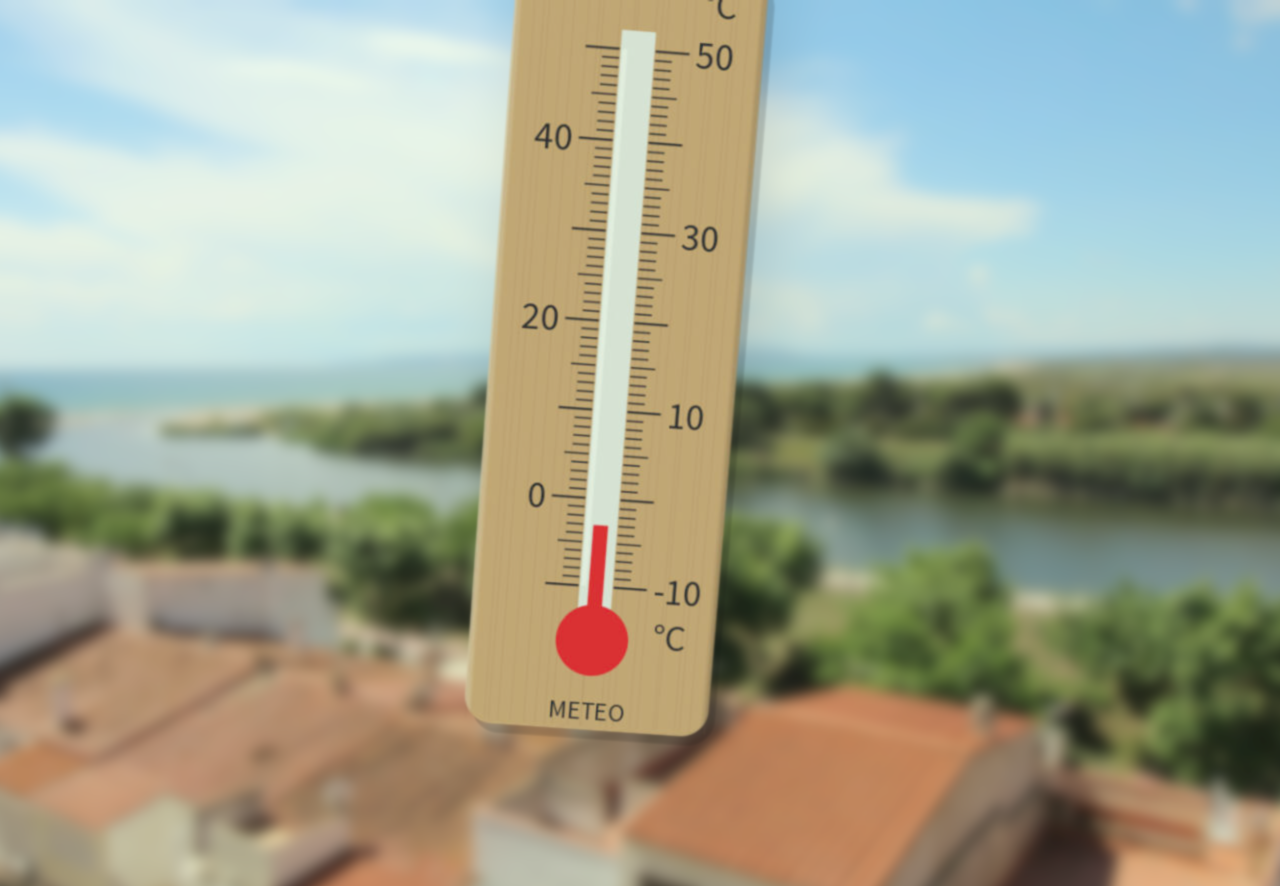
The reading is value=-3 unit=°C
